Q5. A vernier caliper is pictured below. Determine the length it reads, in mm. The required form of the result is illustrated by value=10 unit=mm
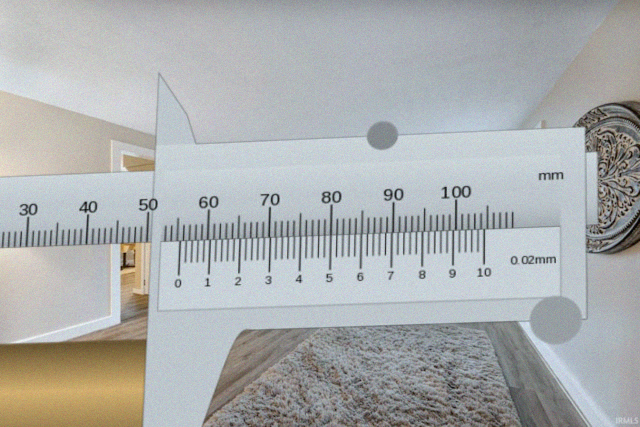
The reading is value=55.5 unit=mm
